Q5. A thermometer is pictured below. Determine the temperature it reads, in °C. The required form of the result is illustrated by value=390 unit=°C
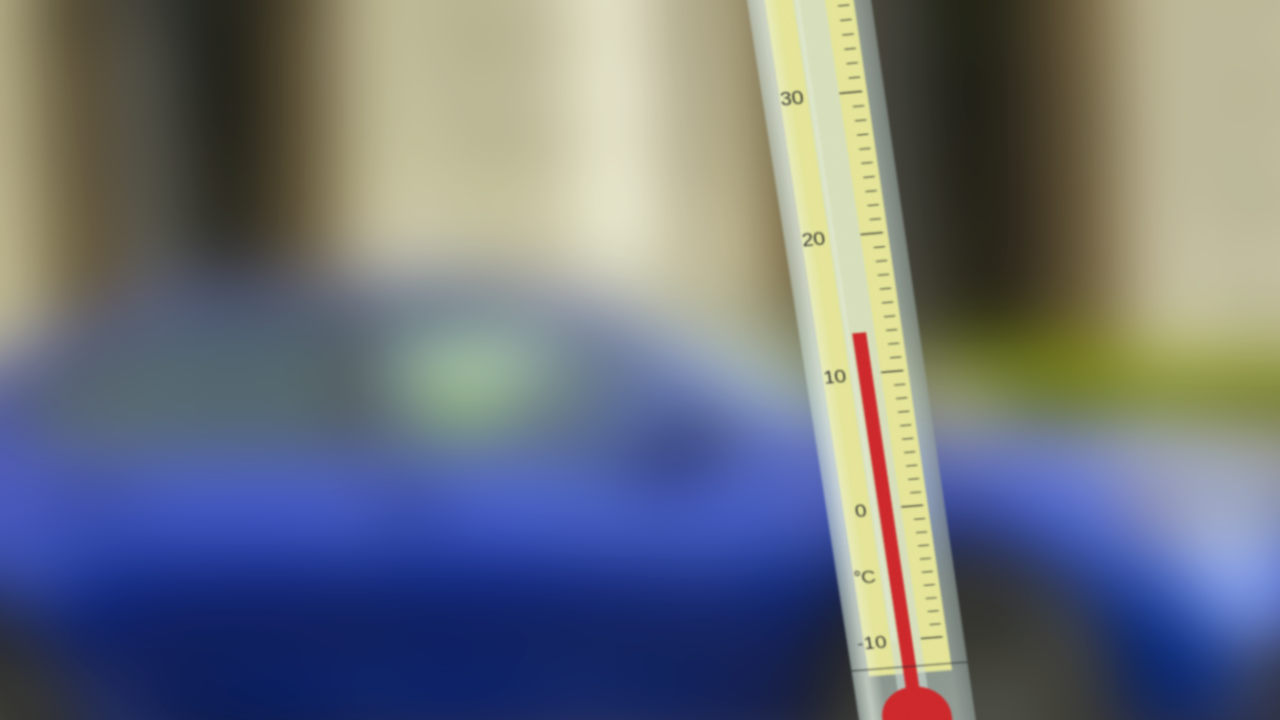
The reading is value=13 unit=°C
